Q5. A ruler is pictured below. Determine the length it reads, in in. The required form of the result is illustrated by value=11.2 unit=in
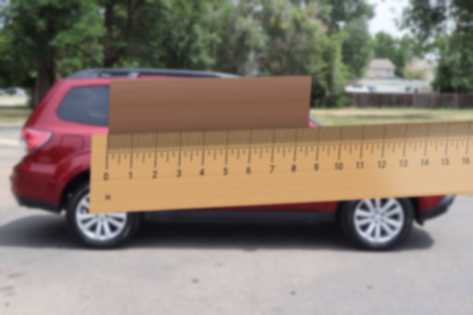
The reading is value=8.5 unit=in
